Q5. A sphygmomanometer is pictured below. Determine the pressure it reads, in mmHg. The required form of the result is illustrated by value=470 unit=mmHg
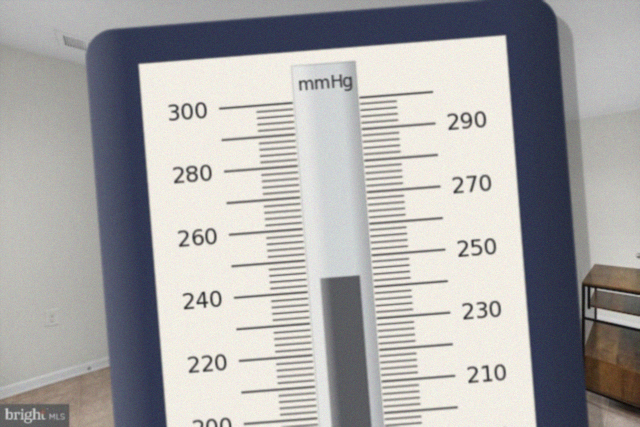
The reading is value=244 unit=mmHg
